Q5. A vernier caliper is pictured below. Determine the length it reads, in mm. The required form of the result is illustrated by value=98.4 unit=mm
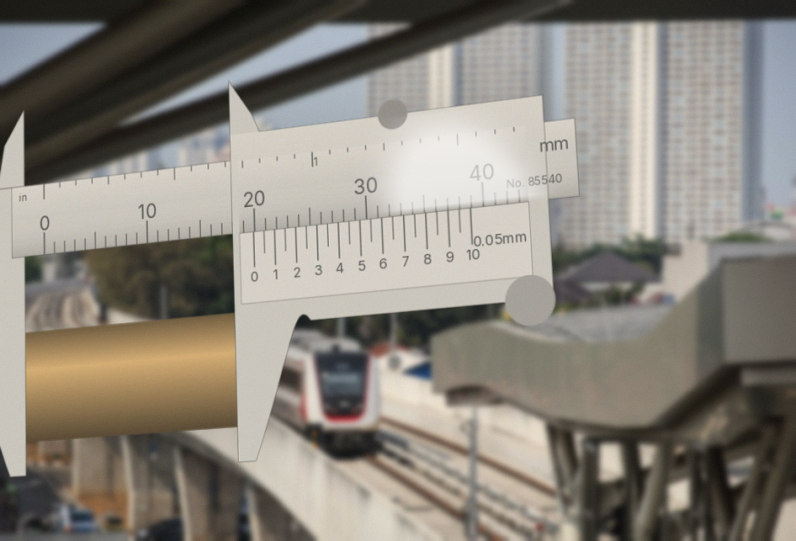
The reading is value=19.9 unit=mm
